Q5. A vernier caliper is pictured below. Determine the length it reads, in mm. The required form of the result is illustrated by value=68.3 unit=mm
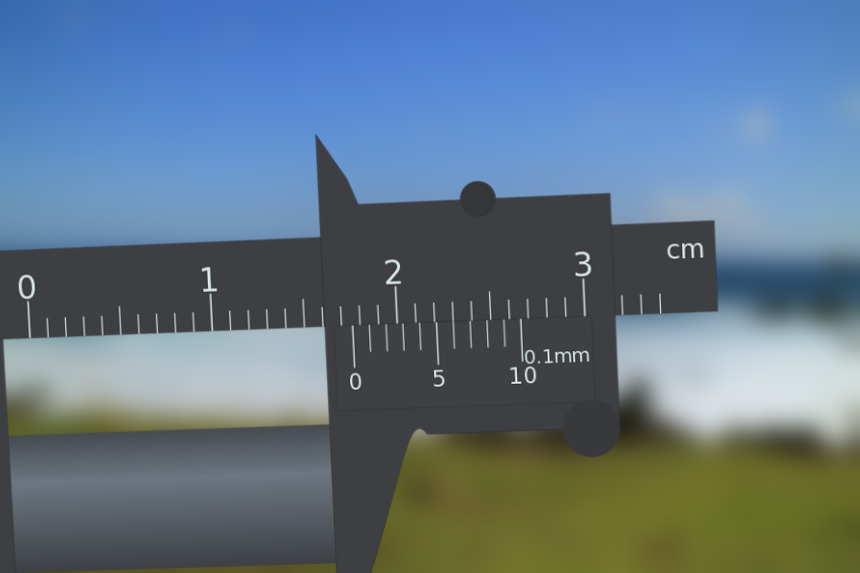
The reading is value=17.6 unit=mm
